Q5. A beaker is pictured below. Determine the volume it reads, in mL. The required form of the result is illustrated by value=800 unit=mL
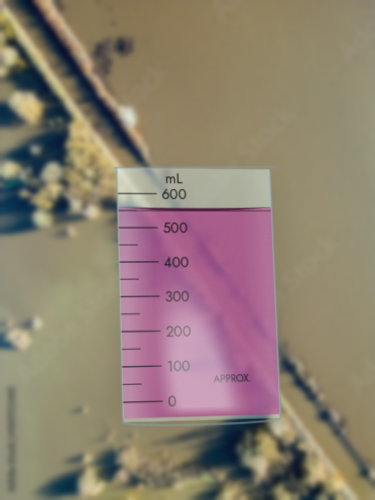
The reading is value=550 unit=mL
